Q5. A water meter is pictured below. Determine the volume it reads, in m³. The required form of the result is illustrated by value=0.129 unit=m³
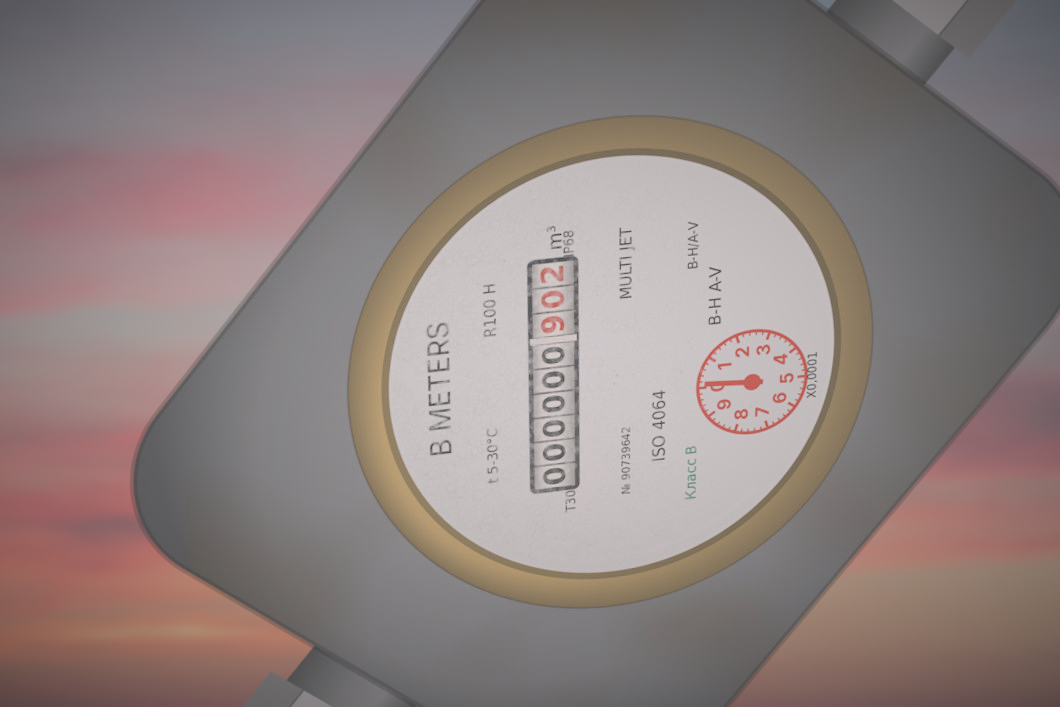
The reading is value=0.9020 unit=m³
